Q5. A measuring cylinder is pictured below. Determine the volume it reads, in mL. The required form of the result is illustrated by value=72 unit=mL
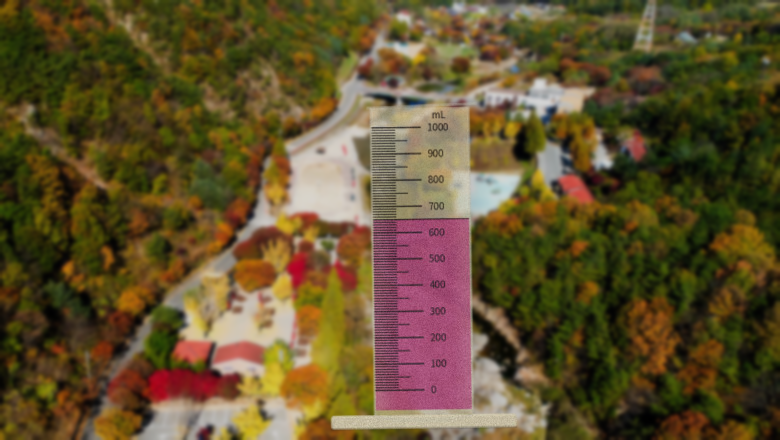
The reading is value=650 unit=mL
